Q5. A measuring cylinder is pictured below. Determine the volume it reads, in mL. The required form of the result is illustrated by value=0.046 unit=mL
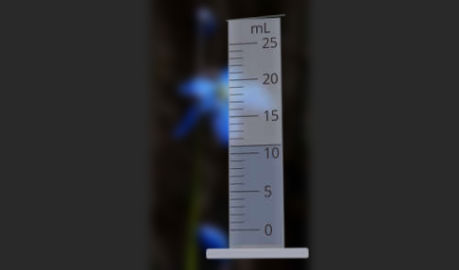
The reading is value=11 unit=mL
